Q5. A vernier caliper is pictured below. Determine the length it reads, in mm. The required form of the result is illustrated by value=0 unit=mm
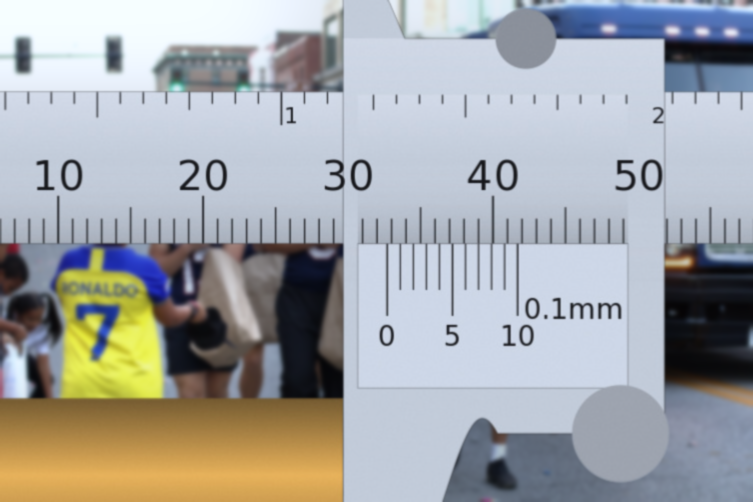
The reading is value=32.7 unit=mm
